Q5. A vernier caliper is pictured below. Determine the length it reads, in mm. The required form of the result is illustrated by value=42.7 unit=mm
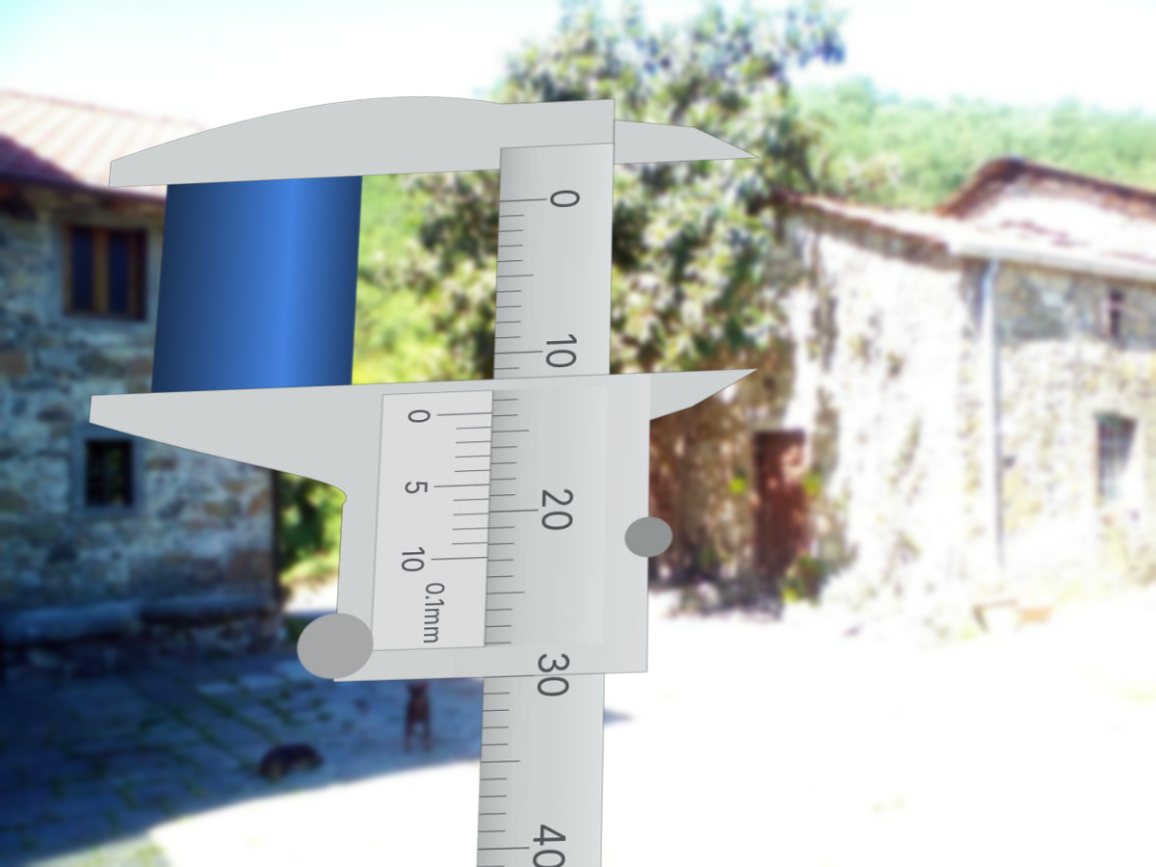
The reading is value=13.8 unit=mm
